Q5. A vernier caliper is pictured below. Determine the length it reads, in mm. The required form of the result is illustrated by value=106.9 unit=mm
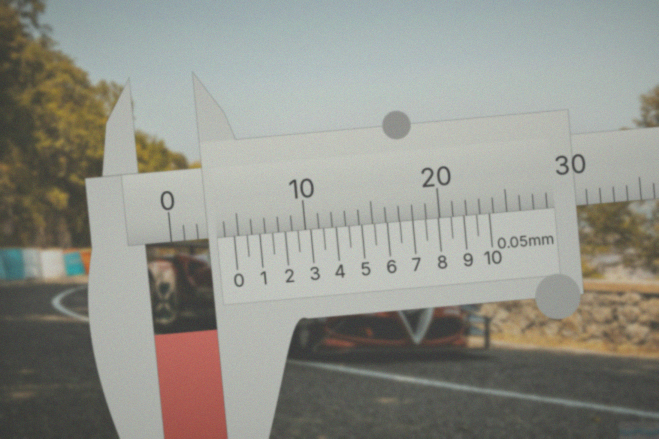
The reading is value=4.7 unit=mm
